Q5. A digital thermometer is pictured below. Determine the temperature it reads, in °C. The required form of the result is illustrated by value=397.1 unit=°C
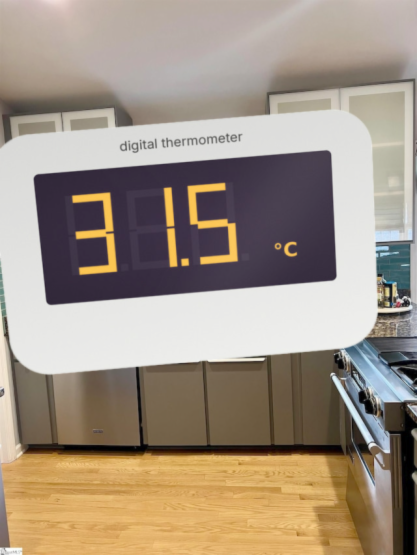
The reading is value=31.5 unit=°C
